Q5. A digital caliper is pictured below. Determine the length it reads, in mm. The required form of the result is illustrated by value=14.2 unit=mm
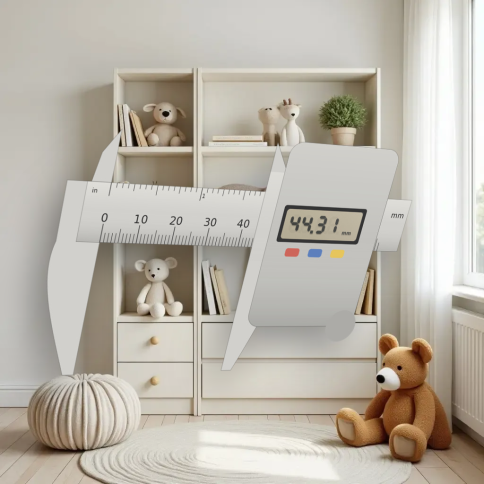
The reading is value=44.31 unit=mm
